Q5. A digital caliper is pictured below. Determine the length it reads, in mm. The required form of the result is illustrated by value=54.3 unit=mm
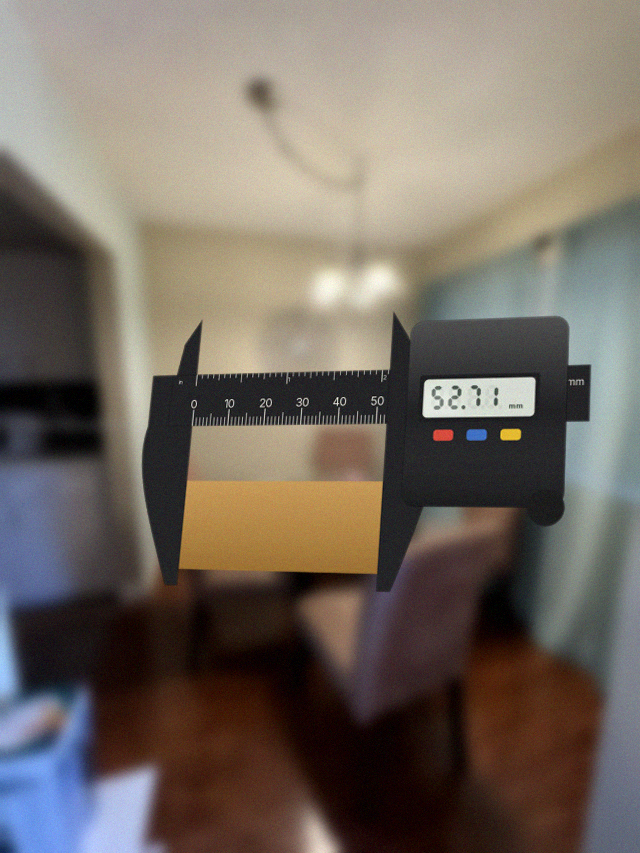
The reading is value=52.71 unit=mm
